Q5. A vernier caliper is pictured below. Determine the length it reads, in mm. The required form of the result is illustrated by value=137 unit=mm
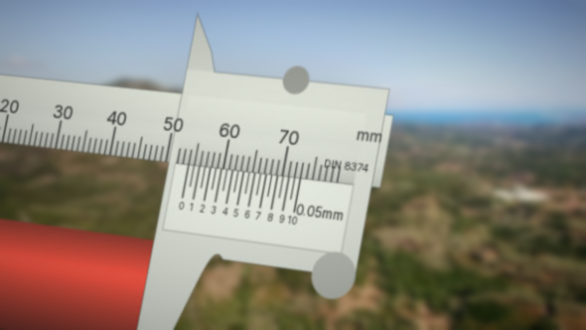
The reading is value=54.0 unit=mm
